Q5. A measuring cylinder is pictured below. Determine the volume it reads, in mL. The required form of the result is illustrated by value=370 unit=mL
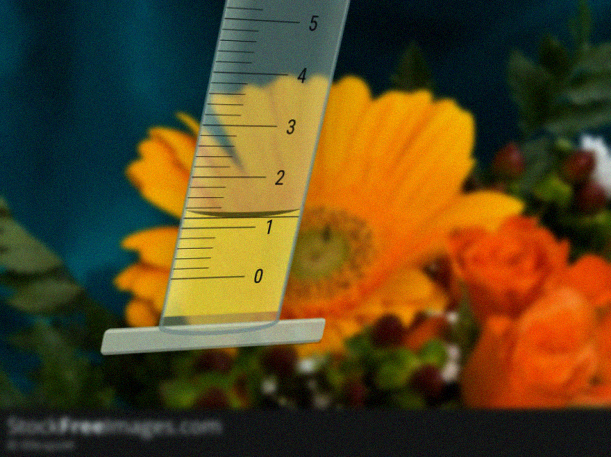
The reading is value=1.2 unit=mL
